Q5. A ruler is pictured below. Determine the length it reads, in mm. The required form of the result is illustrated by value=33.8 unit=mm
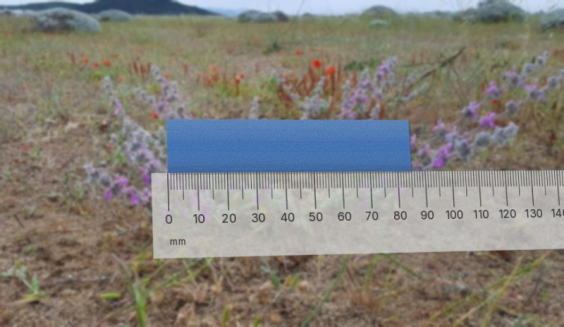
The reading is value=85 unit=mm
